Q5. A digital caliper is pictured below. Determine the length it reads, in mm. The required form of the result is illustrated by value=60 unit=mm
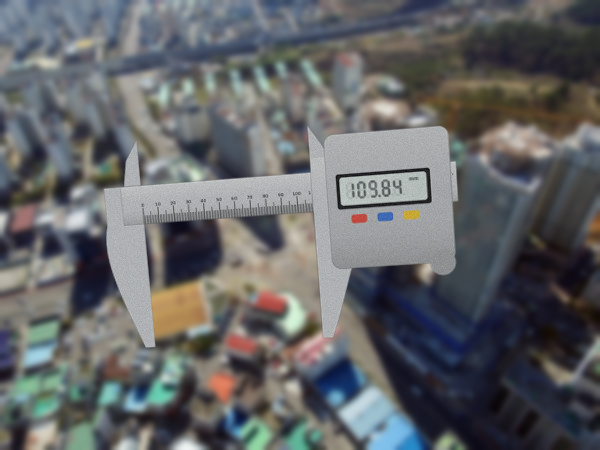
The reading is value=109.84 unit=mm
